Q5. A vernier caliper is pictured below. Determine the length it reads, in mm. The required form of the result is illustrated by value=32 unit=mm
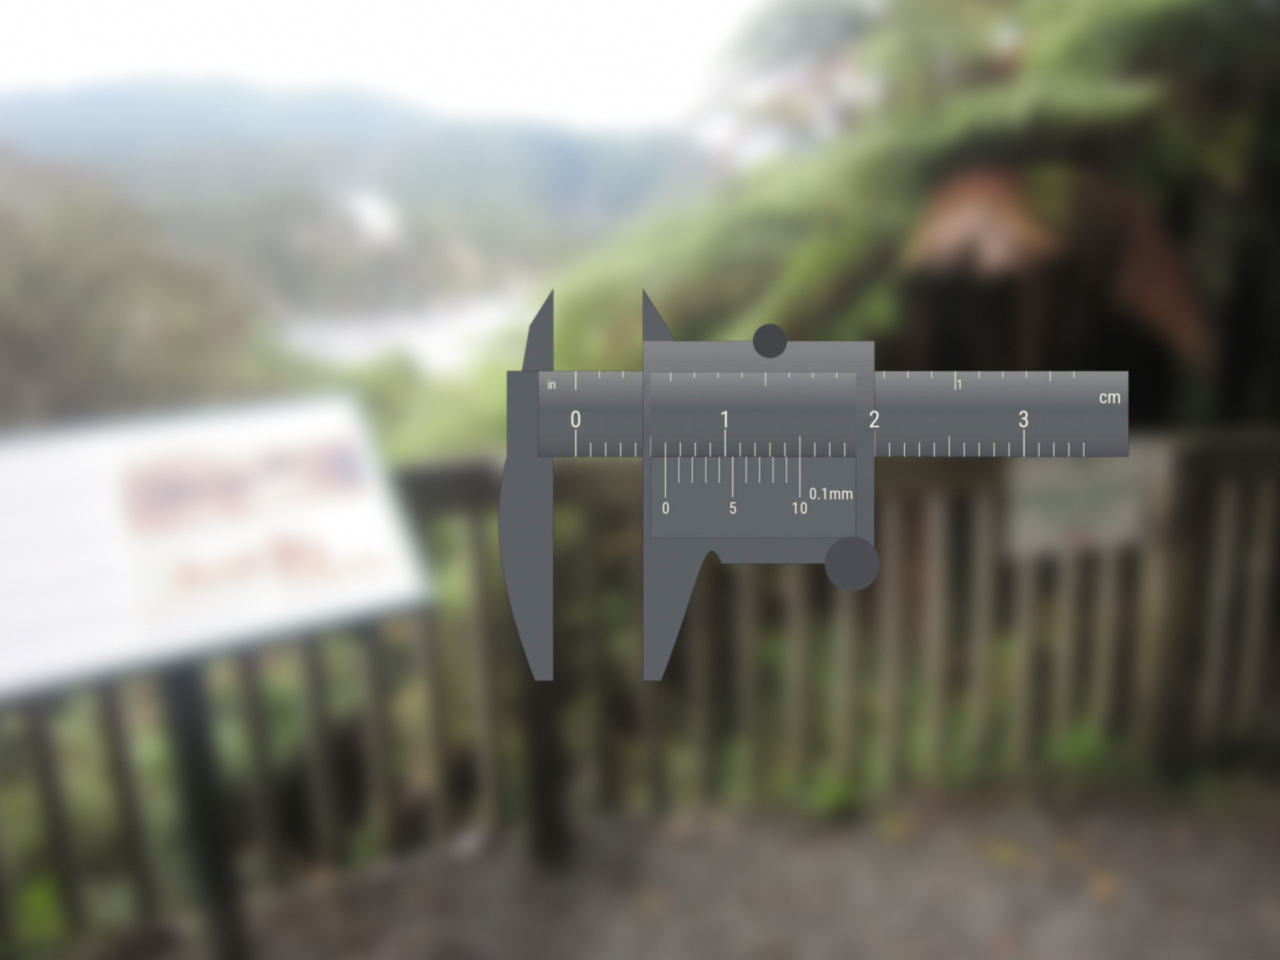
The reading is value=6.0 unit=mm
